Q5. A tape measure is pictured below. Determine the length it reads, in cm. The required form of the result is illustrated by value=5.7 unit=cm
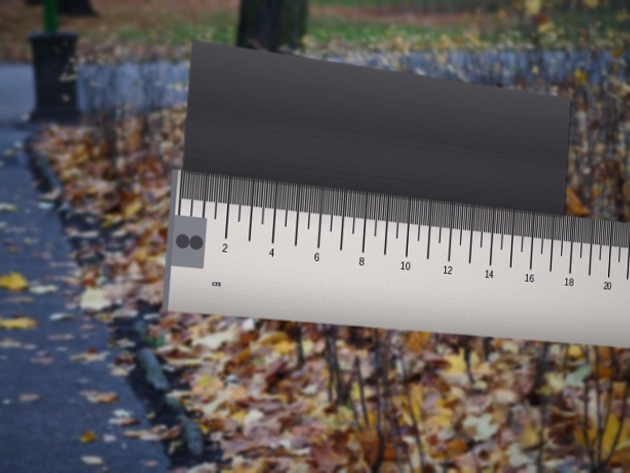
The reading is value=17.5 unit=cm
